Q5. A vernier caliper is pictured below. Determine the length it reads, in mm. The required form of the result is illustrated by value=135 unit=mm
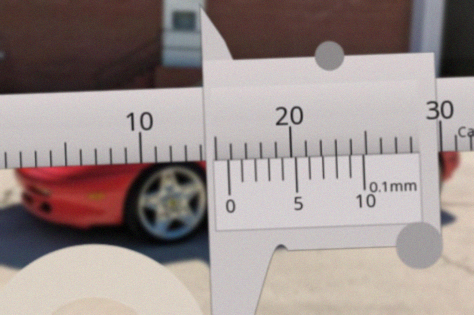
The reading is value=15.8 unit=mm
